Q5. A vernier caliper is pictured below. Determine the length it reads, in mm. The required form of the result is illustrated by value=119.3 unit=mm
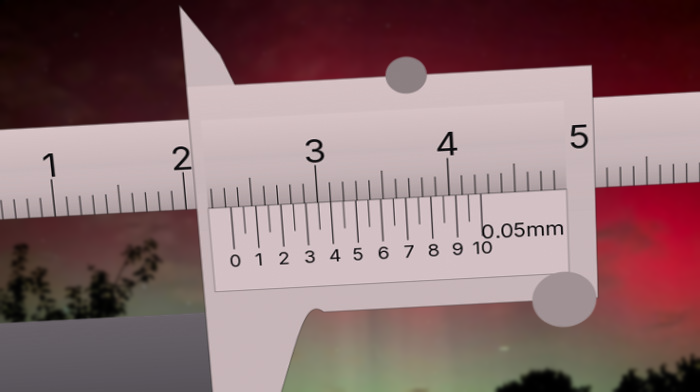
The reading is value=23.4 unit=mm
